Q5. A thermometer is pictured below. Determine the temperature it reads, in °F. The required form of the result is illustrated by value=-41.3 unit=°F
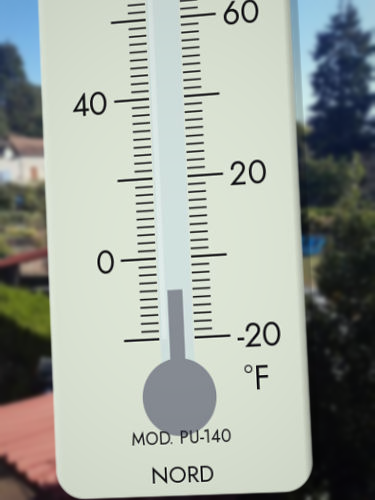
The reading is value=-8 unit=°F
